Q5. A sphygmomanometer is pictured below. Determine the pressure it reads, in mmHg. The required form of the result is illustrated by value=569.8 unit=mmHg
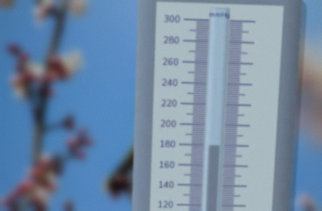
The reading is value=180 unit=mmHg
